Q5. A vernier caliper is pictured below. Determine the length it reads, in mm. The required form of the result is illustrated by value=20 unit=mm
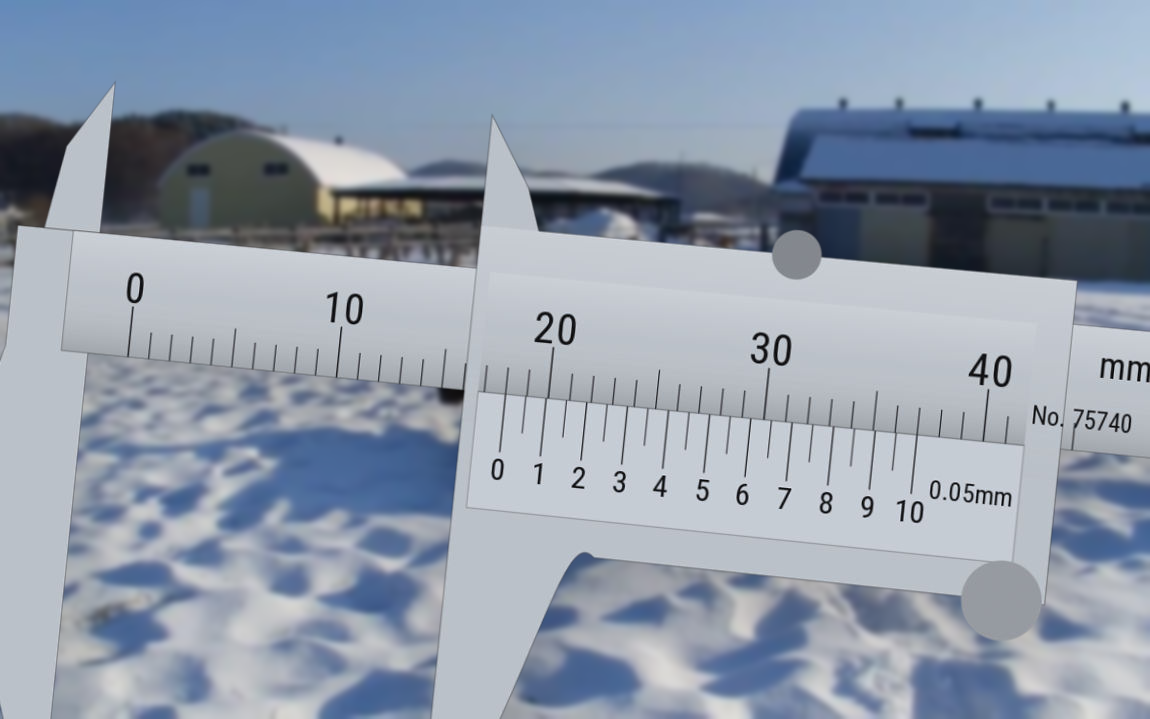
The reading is value=18.0 unit=mm
